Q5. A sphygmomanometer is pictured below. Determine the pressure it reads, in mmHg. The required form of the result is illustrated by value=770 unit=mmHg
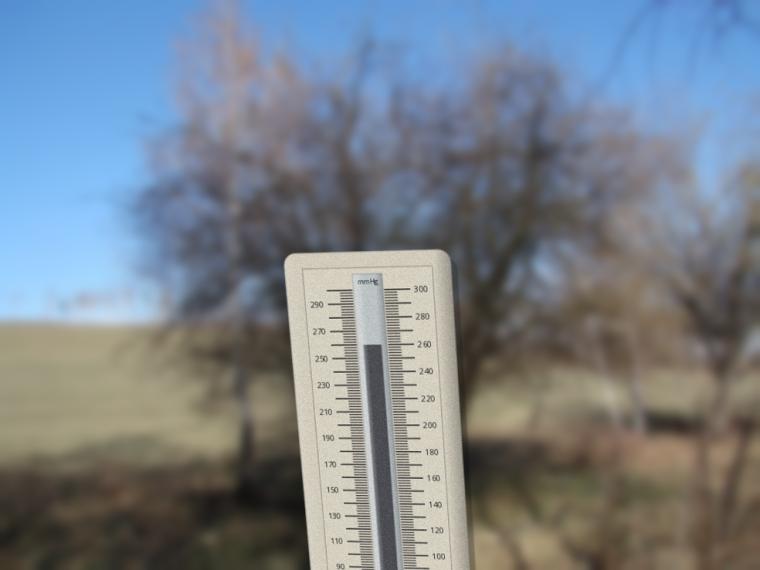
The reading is value=260 unit=mmHg
